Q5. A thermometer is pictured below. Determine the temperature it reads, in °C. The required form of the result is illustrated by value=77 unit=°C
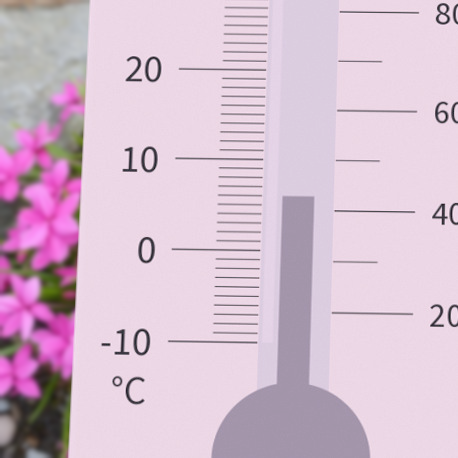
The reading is value=6 unit=°C
